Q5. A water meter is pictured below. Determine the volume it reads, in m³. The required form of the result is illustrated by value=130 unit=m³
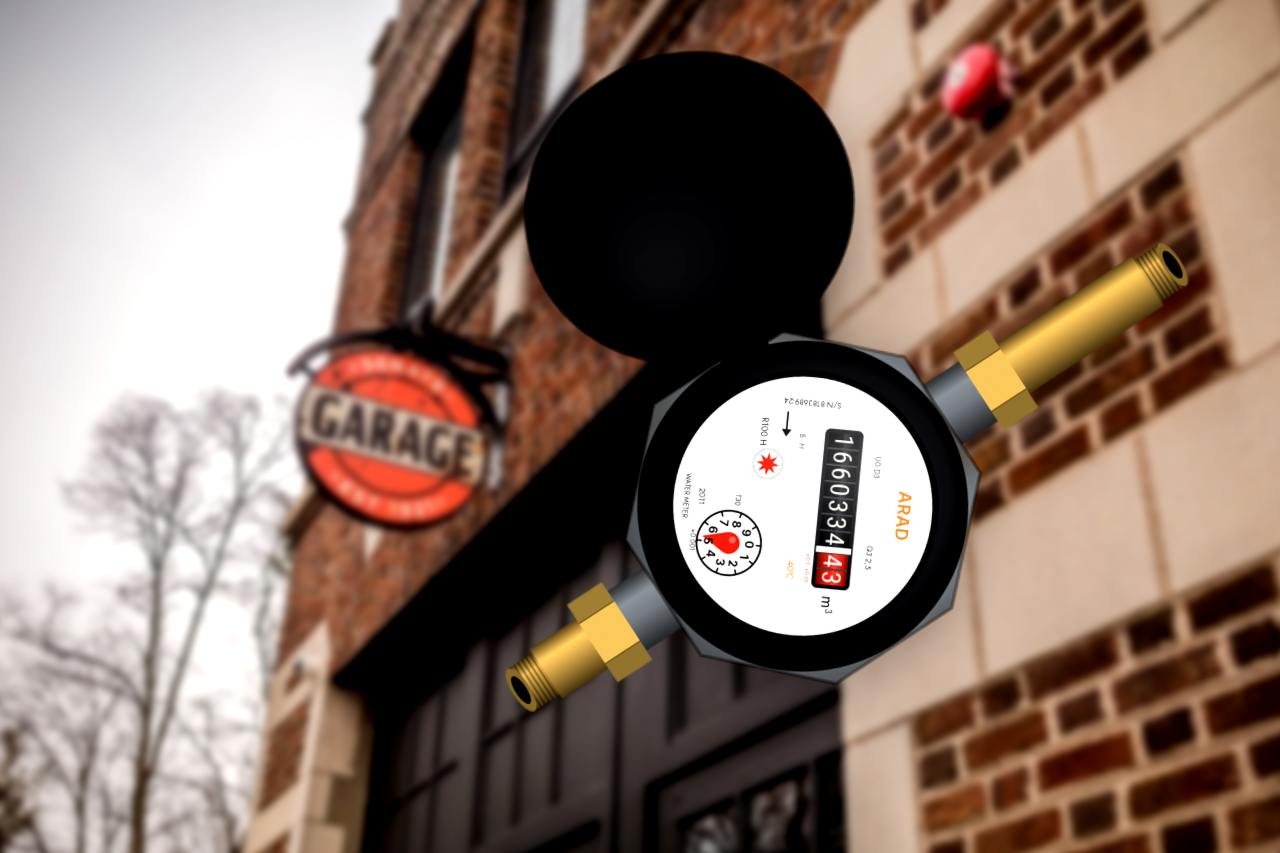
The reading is value=1660334.435 unit=m³
